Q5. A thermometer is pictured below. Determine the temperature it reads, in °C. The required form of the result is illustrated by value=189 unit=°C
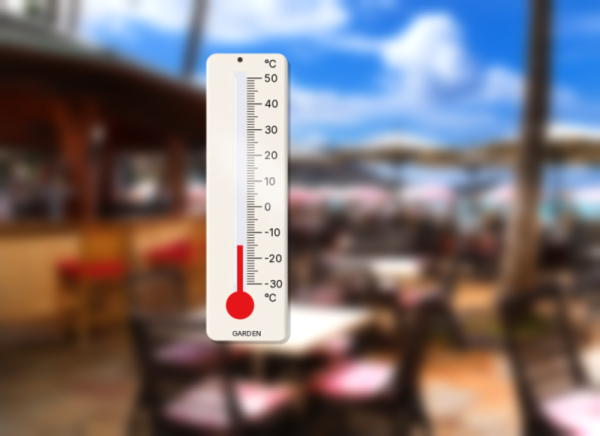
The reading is value=-15 unit=°C
